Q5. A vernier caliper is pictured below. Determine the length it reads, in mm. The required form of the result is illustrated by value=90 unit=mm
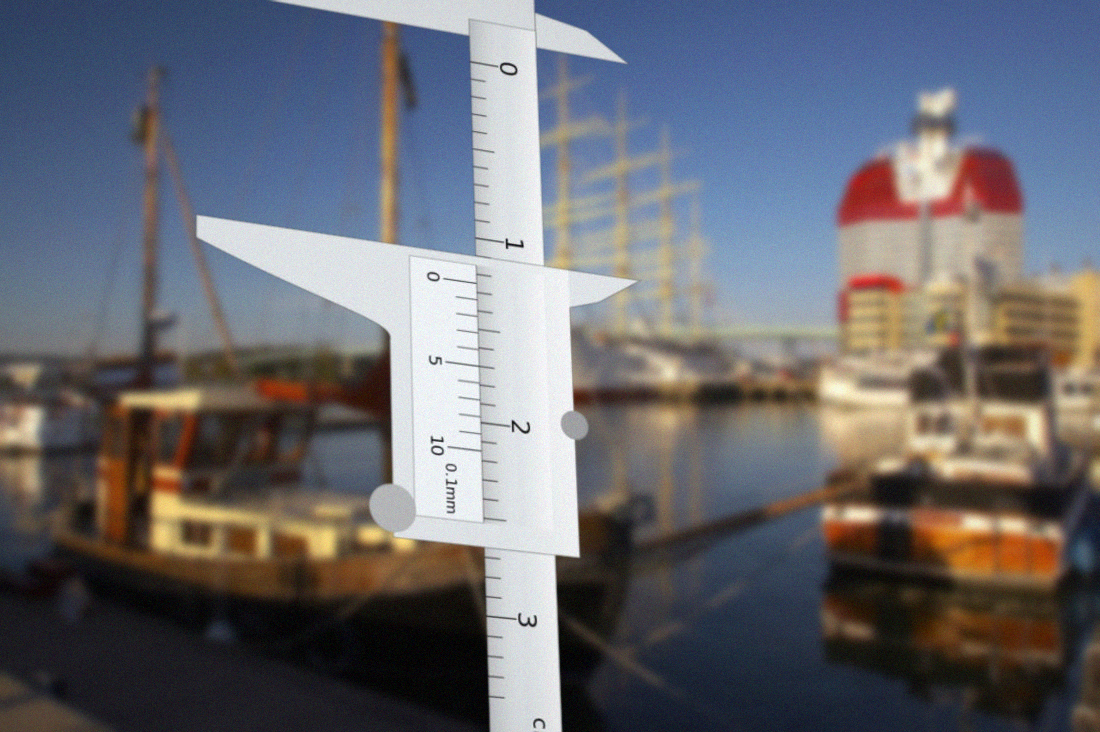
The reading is value=12.5 unit=mm
